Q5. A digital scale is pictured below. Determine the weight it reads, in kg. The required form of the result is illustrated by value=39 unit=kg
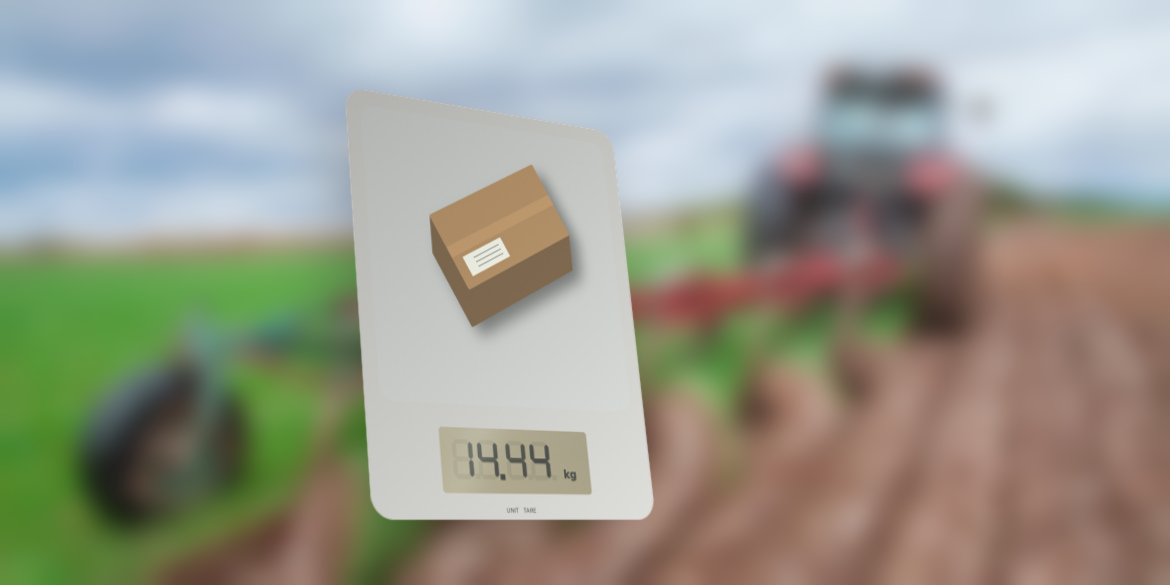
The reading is value=14.44 unit=kg
